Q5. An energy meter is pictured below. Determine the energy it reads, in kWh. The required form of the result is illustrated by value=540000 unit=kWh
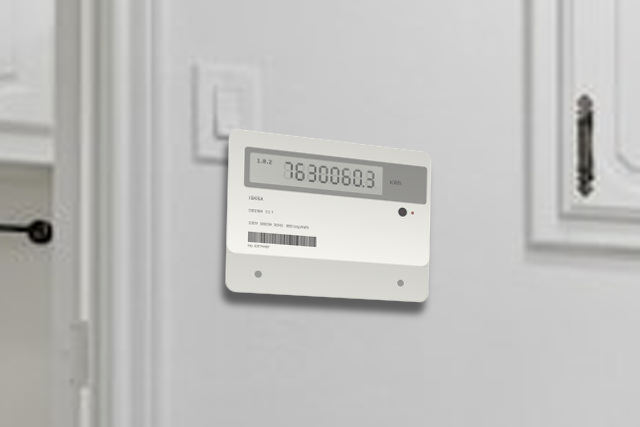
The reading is value=7630060.3 unit=kWh
